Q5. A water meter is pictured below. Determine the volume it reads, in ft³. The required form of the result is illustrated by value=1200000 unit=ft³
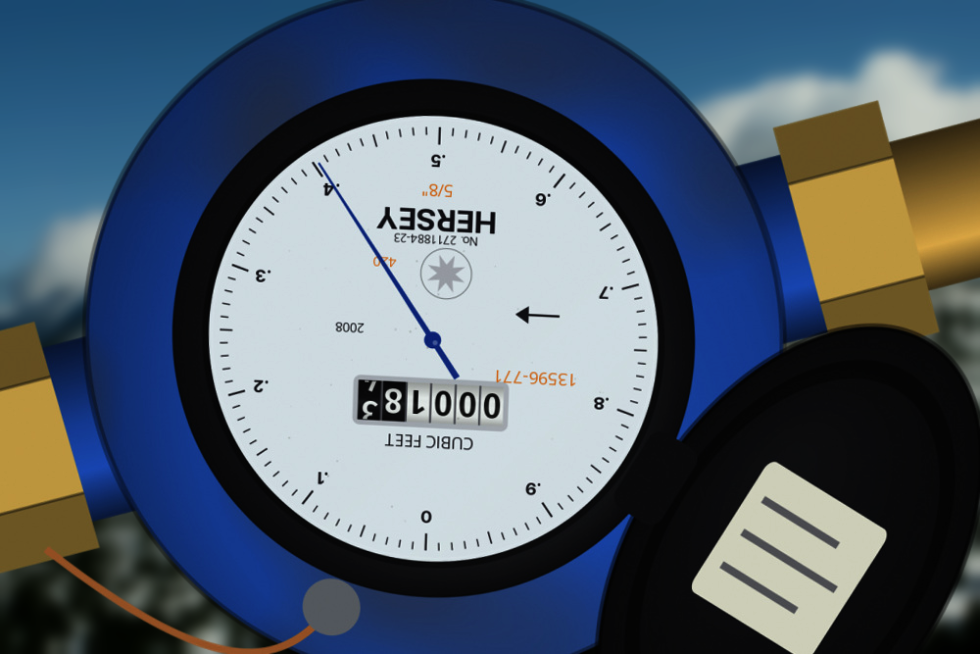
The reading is value=183.40 unit=ft³
